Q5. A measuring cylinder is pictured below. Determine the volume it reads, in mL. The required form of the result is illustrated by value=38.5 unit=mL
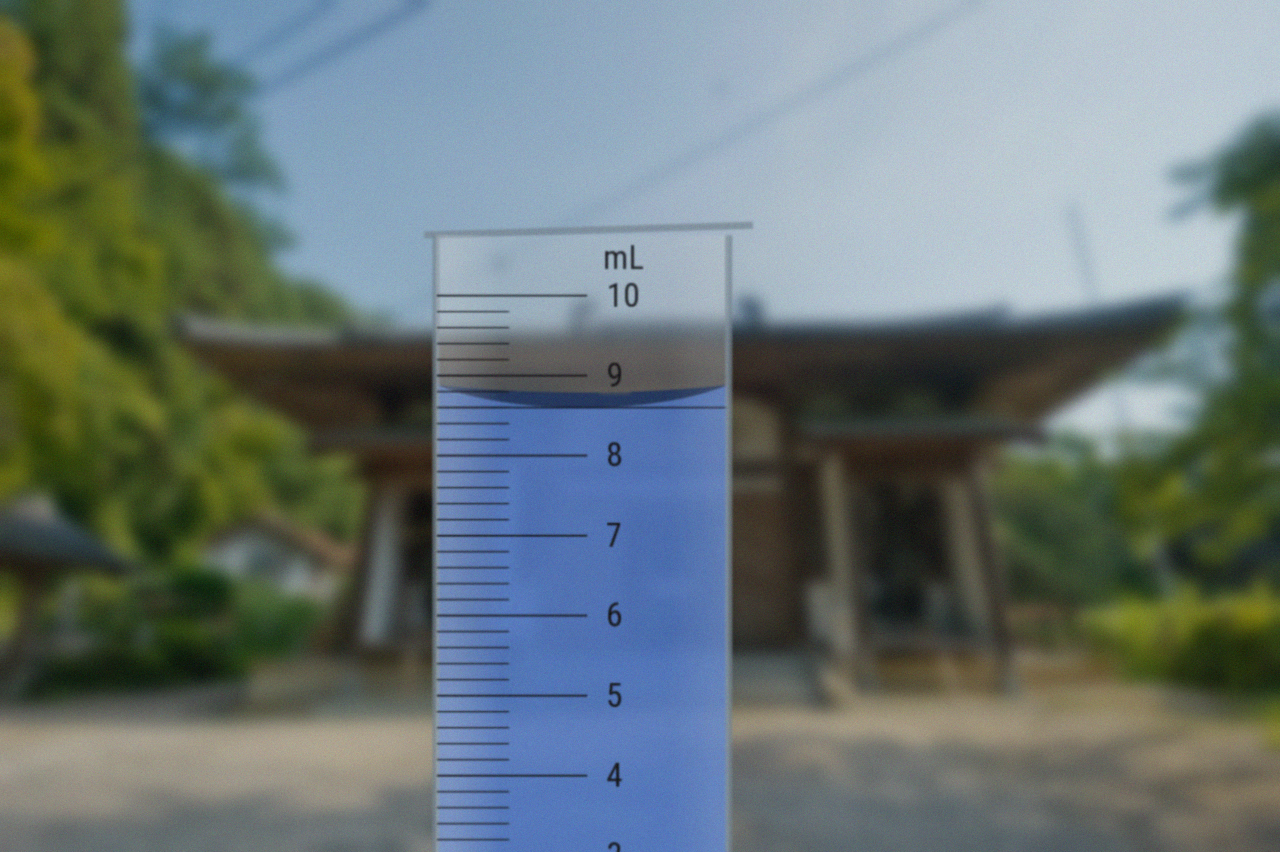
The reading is value=8.6 unit=mL
